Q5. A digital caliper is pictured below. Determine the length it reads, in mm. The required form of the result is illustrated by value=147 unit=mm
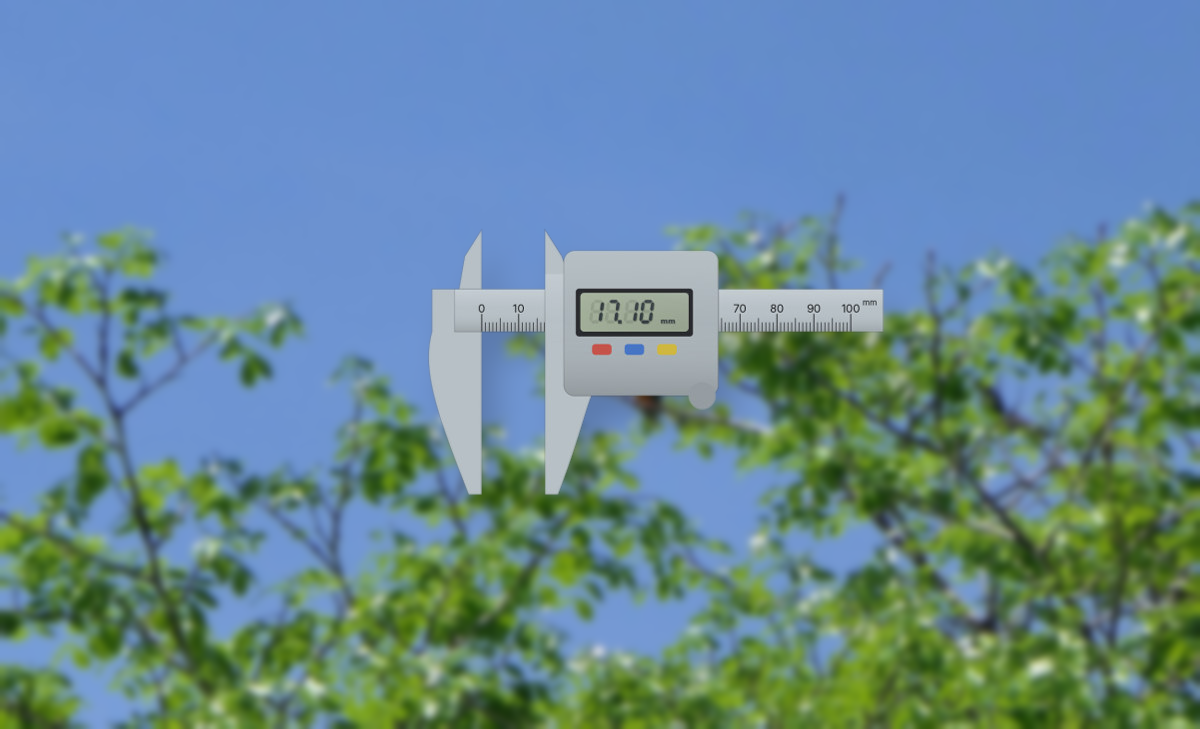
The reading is value=17.10 unit=mm
